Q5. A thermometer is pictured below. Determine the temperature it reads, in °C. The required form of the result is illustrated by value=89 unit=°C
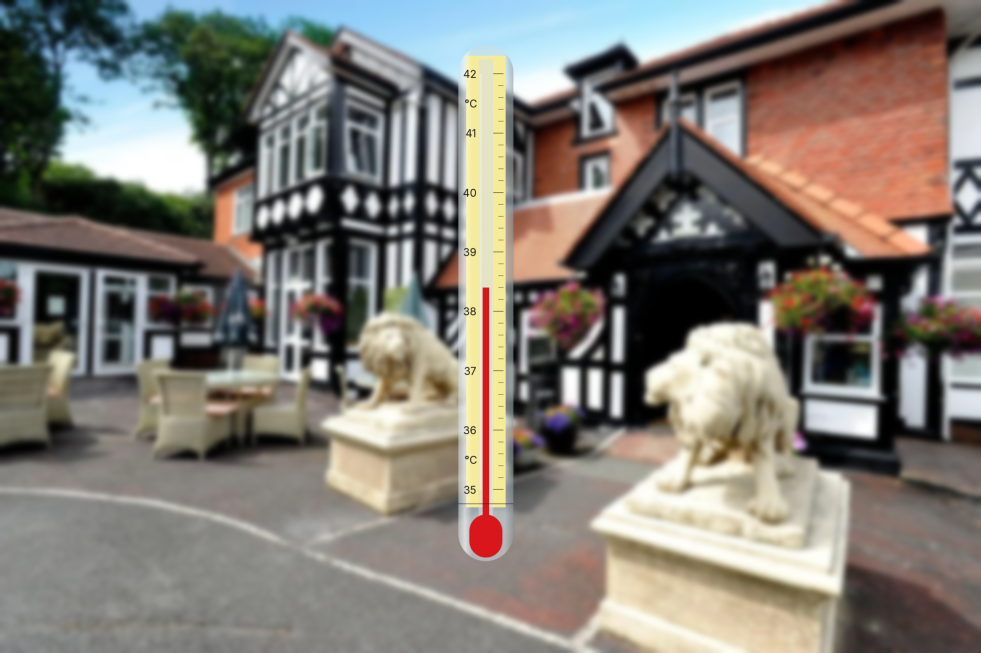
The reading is value=38.4 unit=°C
